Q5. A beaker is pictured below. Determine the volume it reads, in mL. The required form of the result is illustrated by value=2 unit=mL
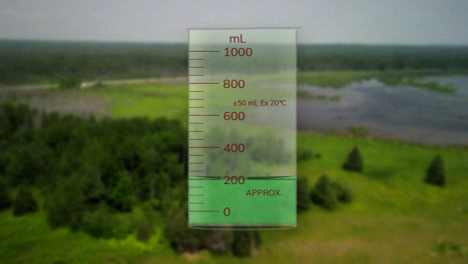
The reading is value=200 unit=mL
